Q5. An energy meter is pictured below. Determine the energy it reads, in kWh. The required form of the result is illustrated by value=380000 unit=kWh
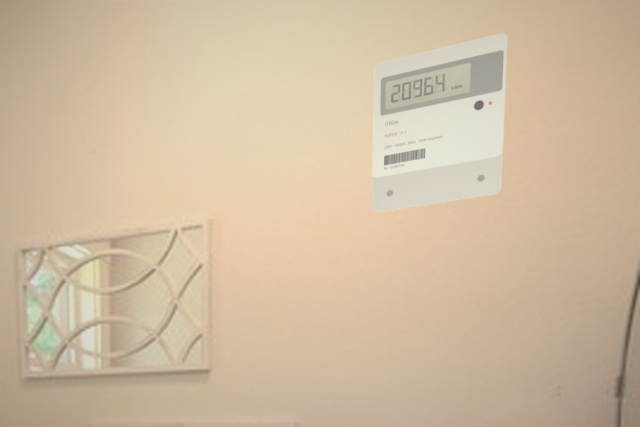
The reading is value=20964 unit=kWh
